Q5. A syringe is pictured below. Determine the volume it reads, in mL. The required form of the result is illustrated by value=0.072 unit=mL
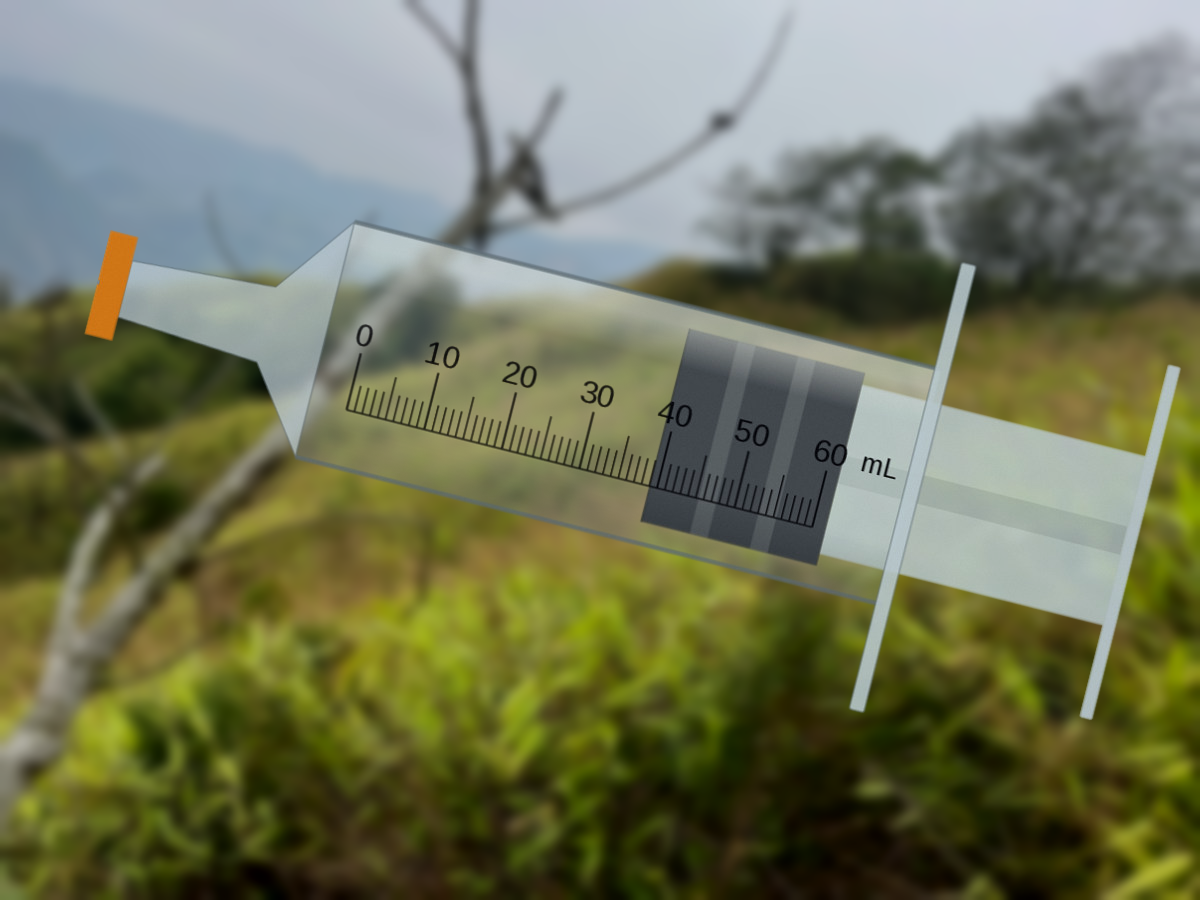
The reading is value=39 unit=mL
